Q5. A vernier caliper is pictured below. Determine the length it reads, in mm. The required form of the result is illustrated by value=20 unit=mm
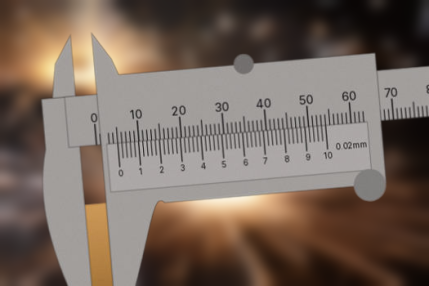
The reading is value=5.0 unit=mm
